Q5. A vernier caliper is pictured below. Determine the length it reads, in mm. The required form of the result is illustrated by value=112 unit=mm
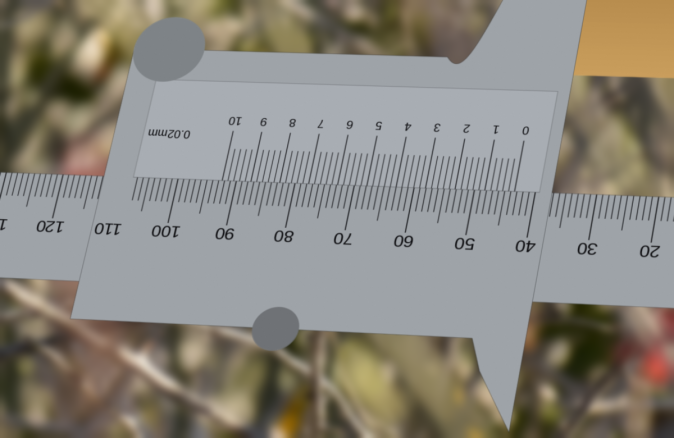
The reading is value=43.4 unit=mm
